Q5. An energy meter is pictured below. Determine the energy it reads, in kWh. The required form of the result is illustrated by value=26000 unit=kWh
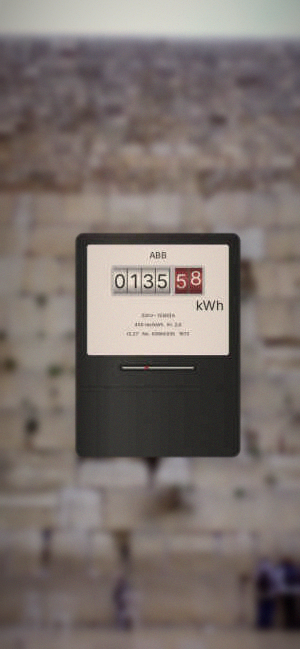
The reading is value=135.58 unit=kWh
